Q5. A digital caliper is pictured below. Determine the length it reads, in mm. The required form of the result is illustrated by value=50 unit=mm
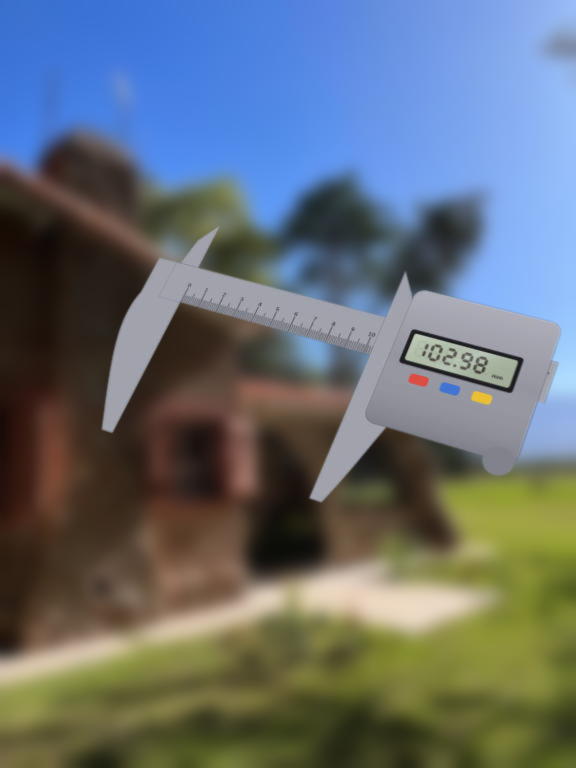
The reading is value=102.98 unit=mm
